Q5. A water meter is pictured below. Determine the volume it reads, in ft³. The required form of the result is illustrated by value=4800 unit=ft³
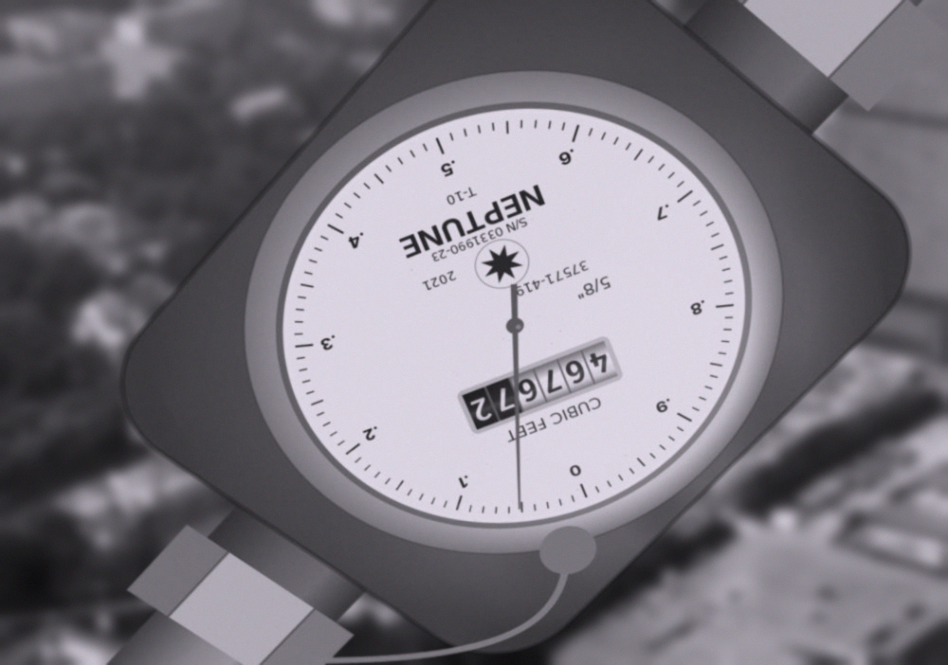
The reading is value=467672.05 unit=ft³
